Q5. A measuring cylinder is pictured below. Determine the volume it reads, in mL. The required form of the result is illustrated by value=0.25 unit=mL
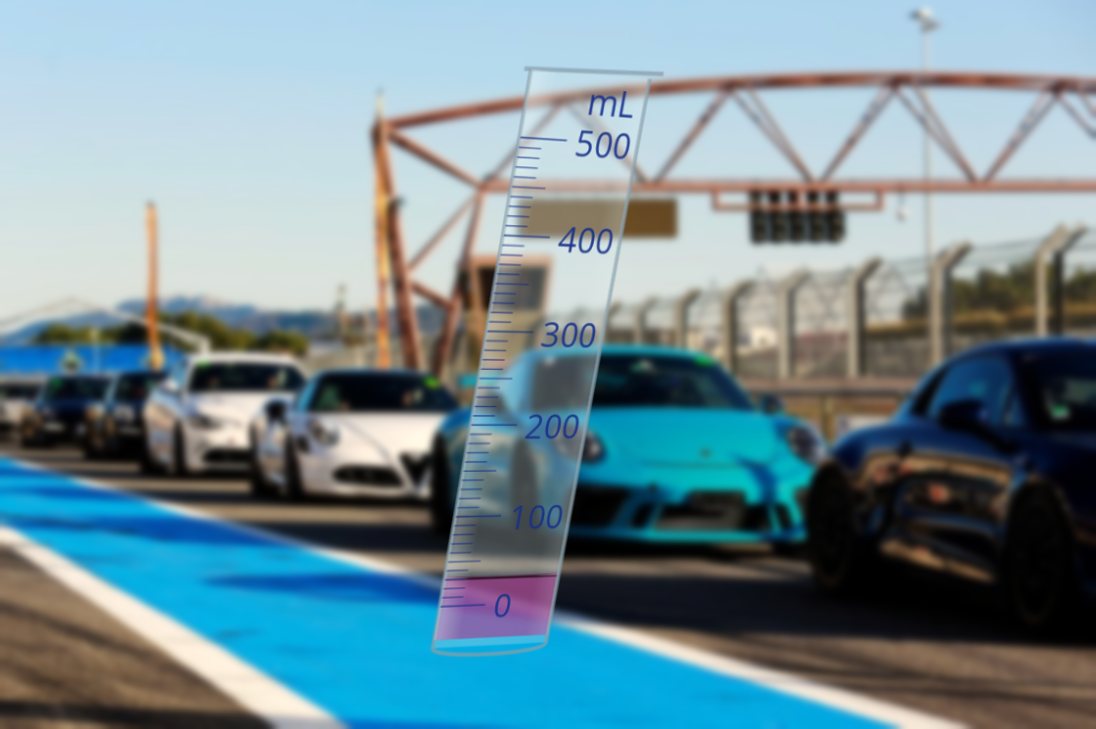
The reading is value=30 unit=mL
